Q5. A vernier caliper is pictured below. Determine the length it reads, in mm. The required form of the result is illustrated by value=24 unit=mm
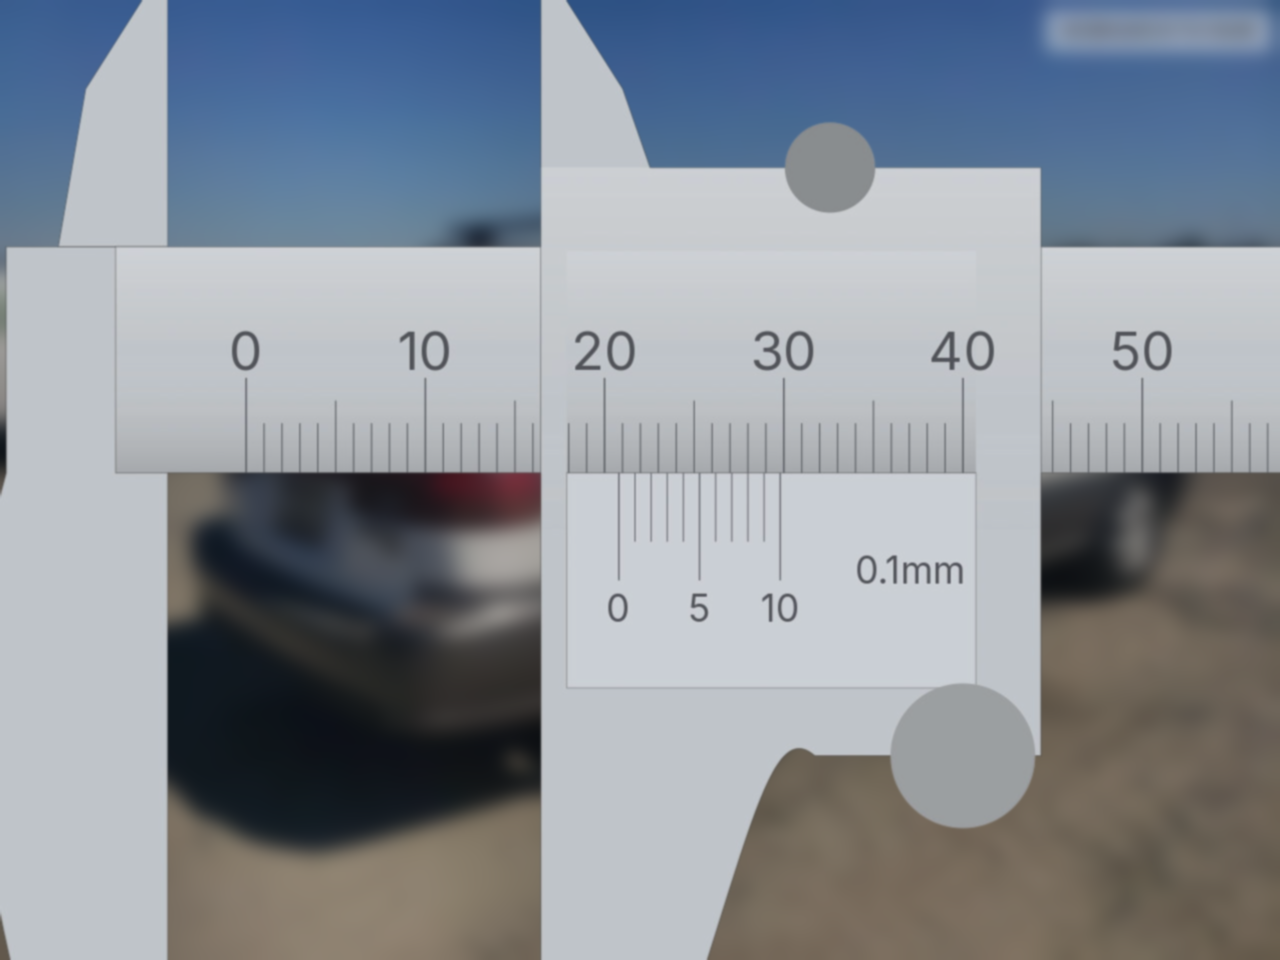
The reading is value=20.8 unit=mm
